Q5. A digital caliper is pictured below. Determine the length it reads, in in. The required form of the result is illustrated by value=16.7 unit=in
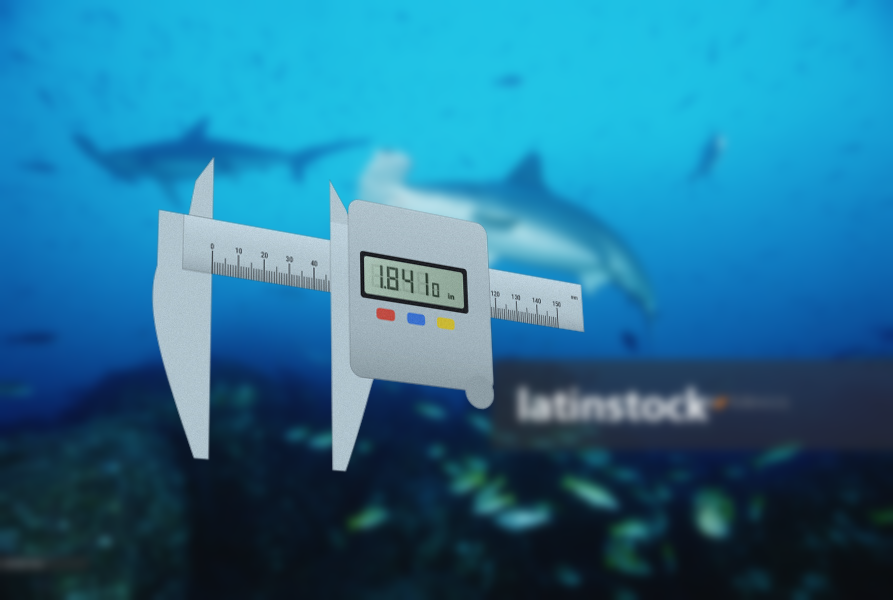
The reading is value=1.8410 unit=in
